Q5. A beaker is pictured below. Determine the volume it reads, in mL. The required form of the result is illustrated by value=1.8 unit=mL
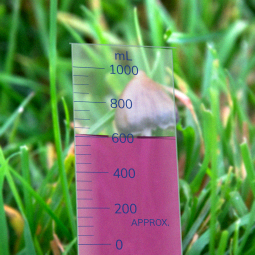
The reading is value=600 unit=mL
